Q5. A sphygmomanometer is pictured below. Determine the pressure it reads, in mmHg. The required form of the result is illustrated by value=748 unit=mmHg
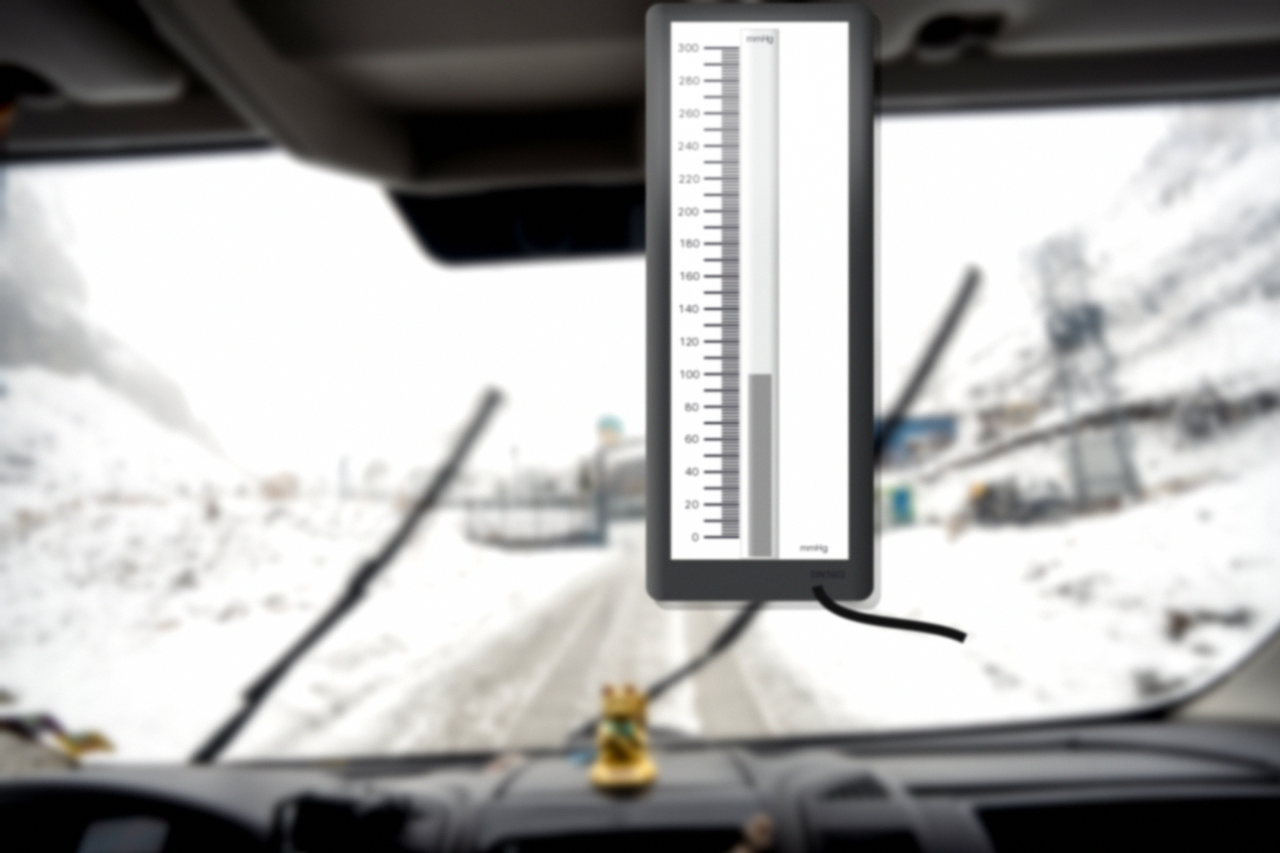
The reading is value=100 unit=mmHg
